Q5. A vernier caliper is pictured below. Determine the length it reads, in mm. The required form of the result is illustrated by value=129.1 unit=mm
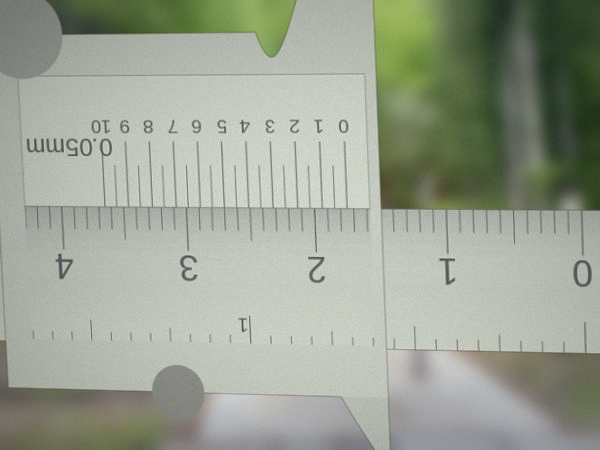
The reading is value=17.5 unit=mm
